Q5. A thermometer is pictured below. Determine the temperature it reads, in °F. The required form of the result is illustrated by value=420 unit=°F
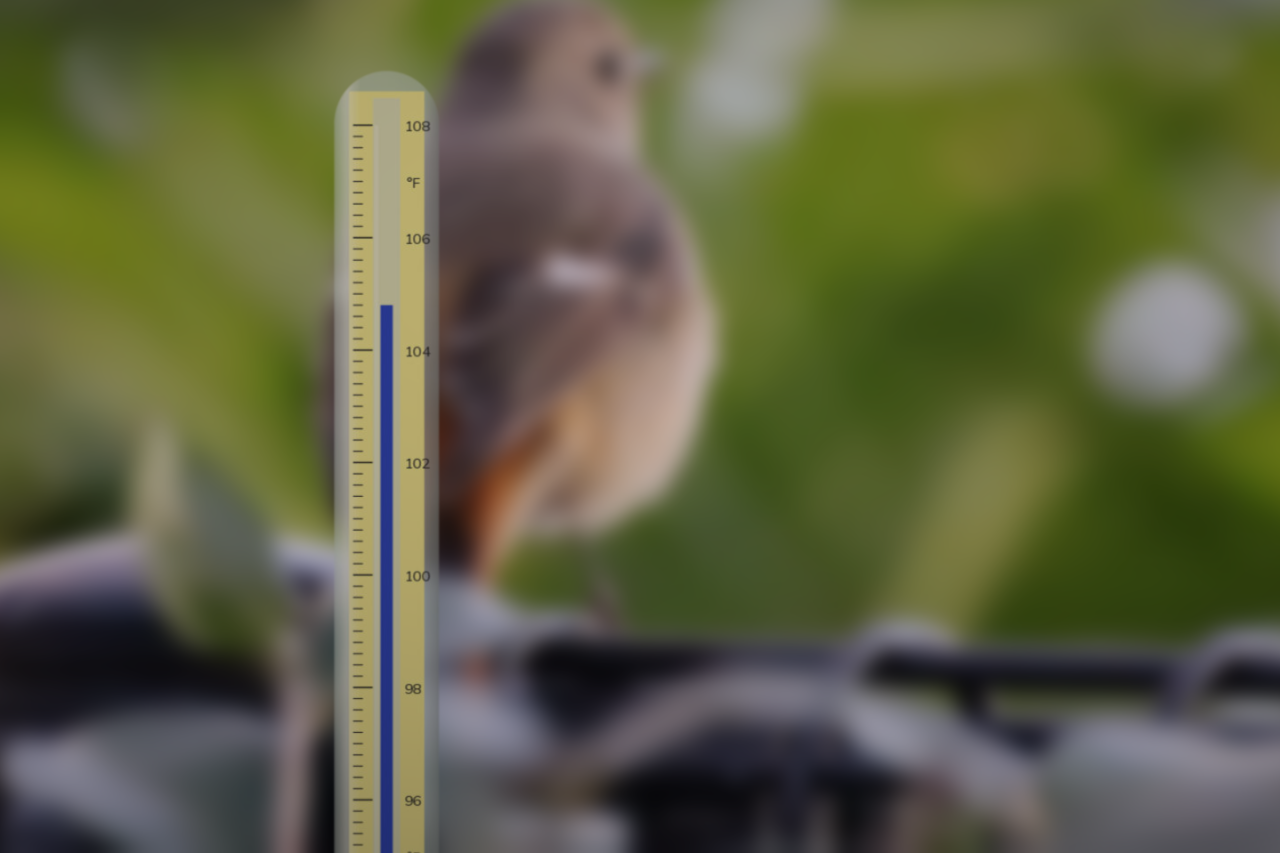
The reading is value=104.8 unit=°F
